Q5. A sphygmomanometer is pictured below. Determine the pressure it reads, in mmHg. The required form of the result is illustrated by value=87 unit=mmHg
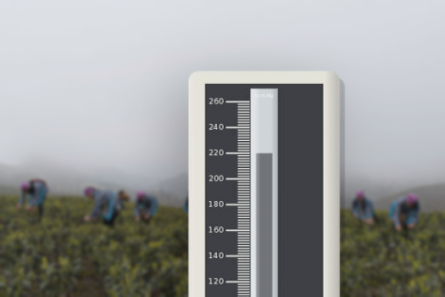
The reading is value=220 unit=mmHg
